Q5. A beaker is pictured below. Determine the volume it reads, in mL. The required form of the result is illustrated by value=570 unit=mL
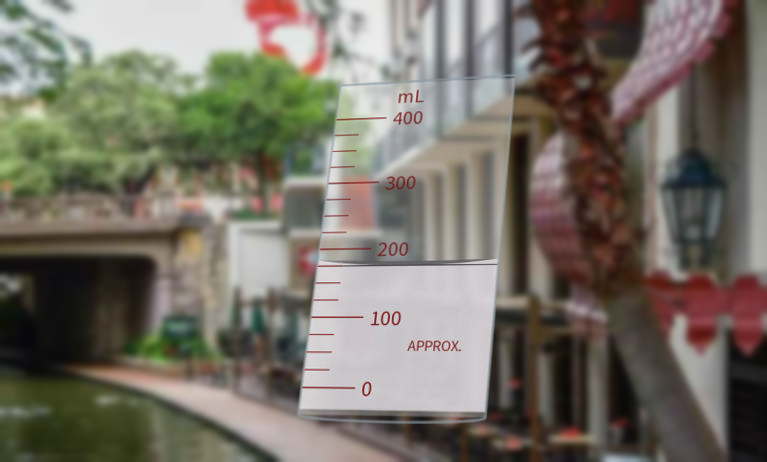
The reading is value=175 unit=mL
